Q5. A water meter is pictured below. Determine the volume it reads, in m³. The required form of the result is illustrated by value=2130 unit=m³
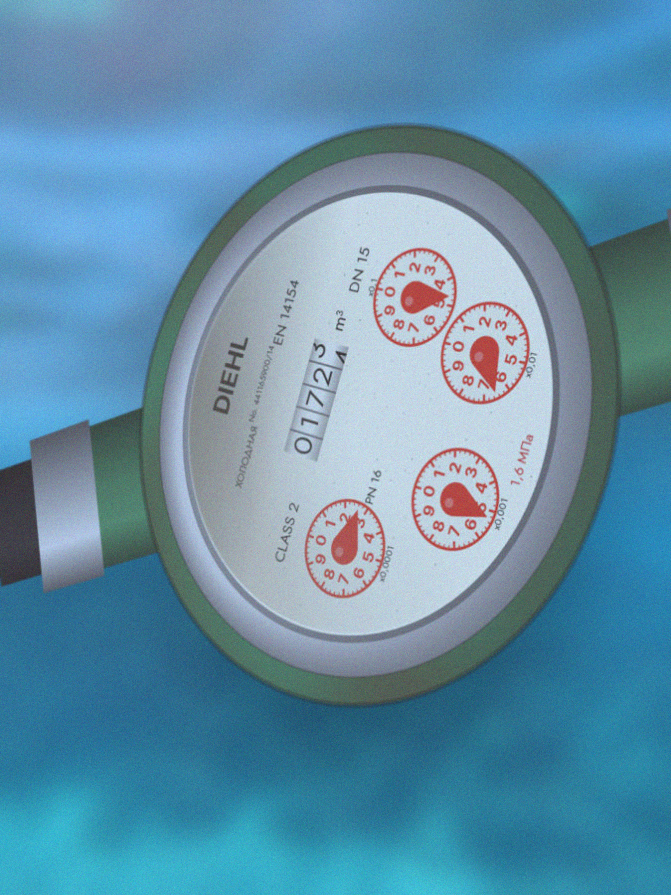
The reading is value=1723.4652 unit=m³
